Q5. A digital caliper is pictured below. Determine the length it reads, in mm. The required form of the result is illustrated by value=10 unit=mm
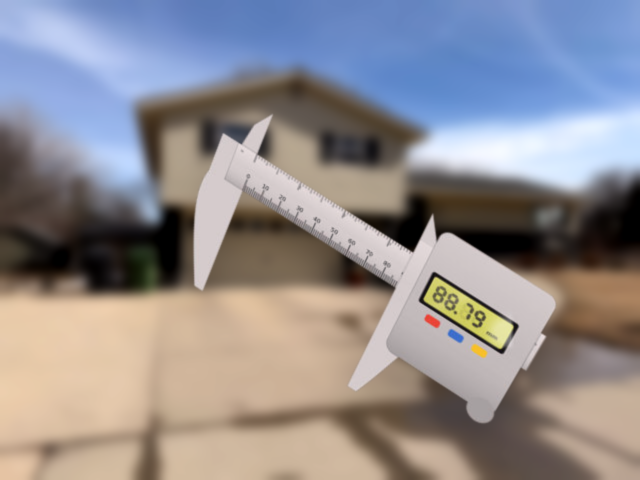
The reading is value=88.79 unit=mm
